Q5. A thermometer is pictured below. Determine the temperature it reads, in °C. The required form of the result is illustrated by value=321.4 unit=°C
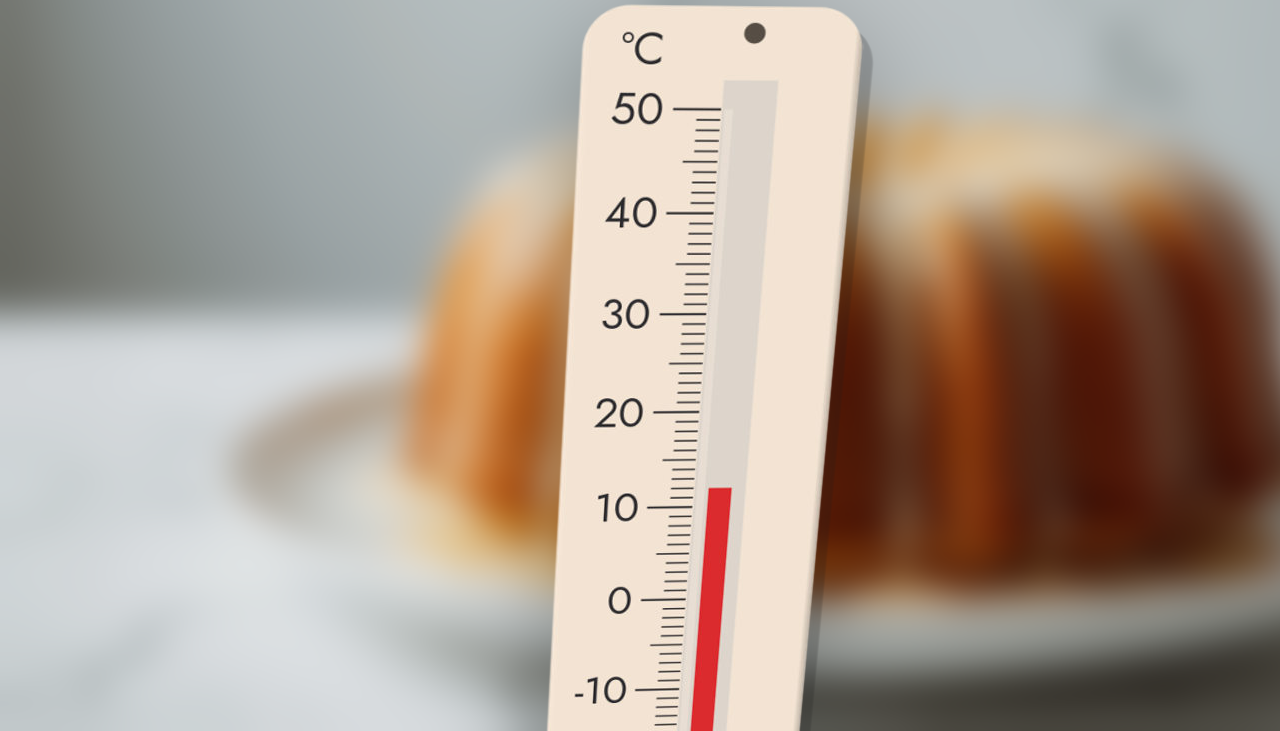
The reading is value=12 unit=°C
